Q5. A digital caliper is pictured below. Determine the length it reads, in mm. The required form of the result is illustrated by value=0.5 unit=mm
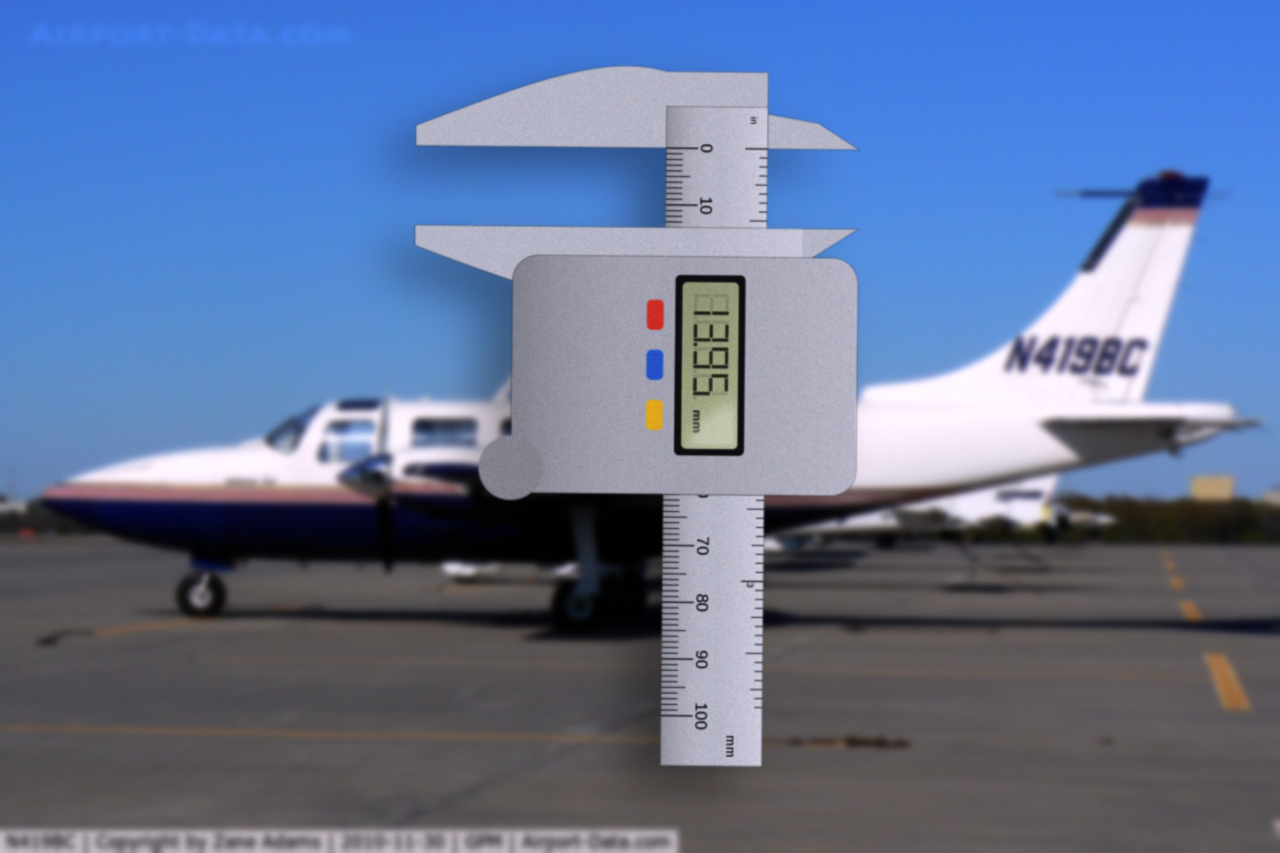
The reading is value=13.95 unit=mm
